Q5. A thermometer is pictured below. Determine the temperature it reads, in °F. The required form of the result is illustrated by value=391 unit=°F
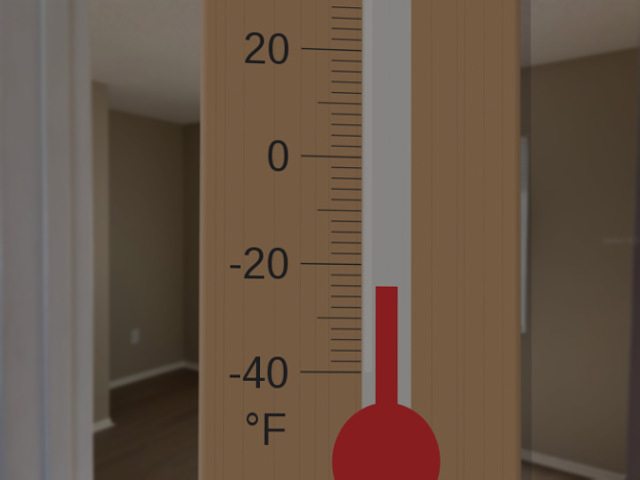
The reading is value=-24 unit=°F
